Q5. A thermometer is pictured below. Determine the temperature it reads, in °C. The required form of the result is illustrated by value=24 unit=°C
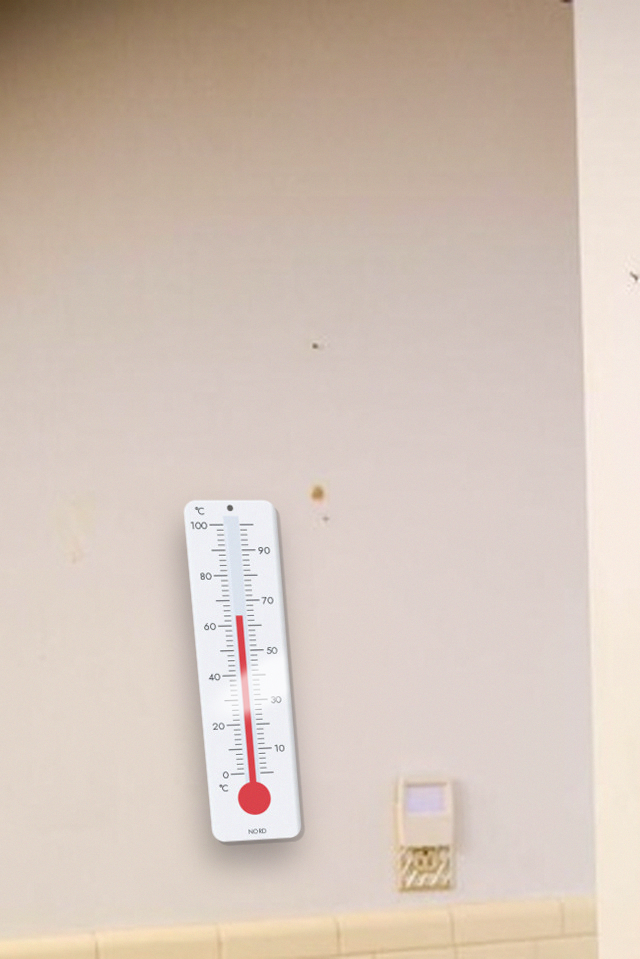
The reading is value=64 unit=°C
